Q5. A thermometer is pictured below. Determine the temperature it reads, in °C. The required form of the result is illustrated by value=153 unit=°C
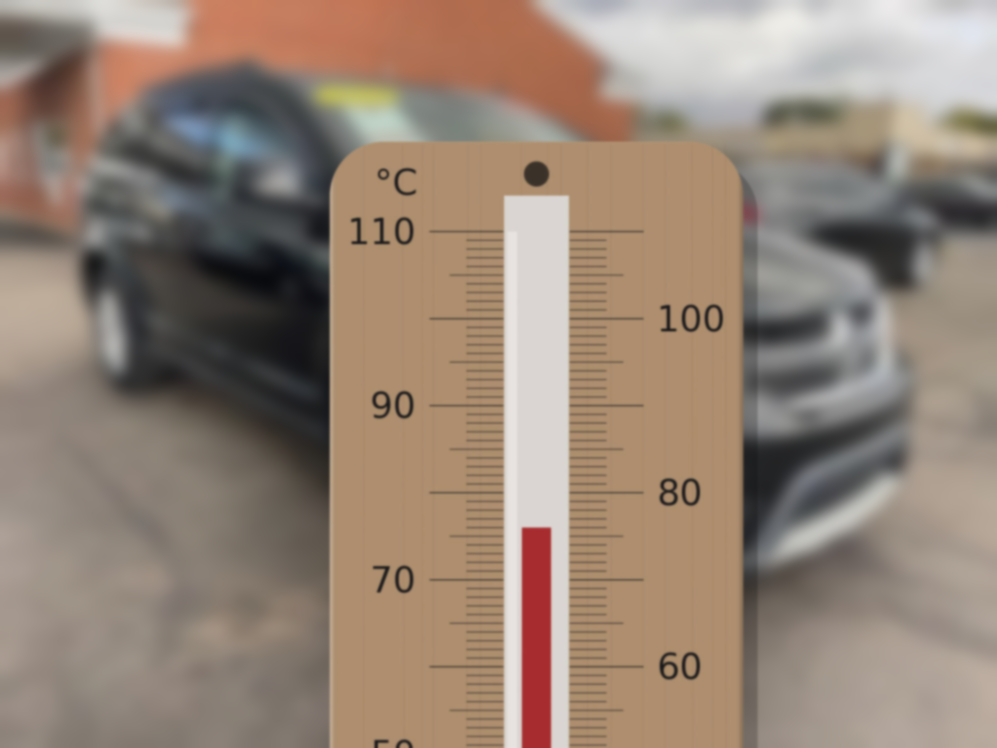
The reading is value=76 unit=°C
